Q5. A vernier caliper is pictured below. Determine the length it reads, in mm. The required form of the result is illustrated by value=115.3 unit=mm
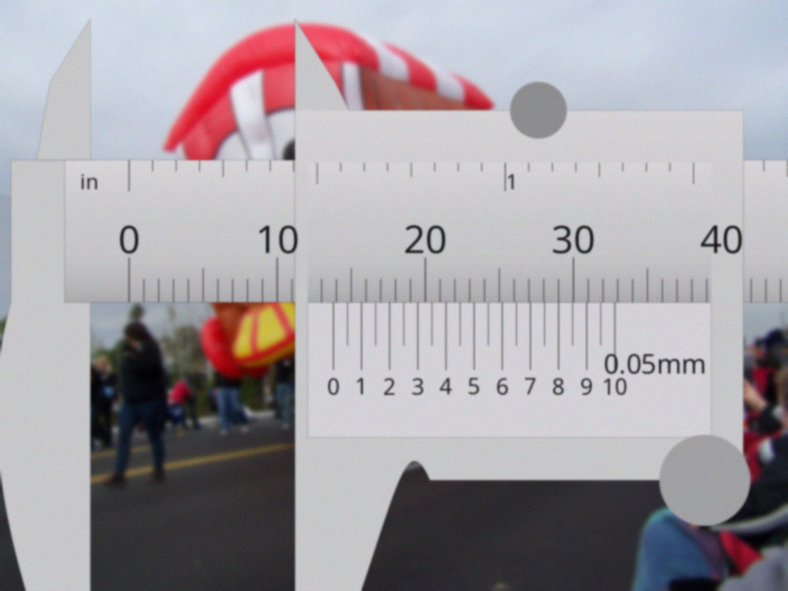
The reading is value=13.8 unit=mm
